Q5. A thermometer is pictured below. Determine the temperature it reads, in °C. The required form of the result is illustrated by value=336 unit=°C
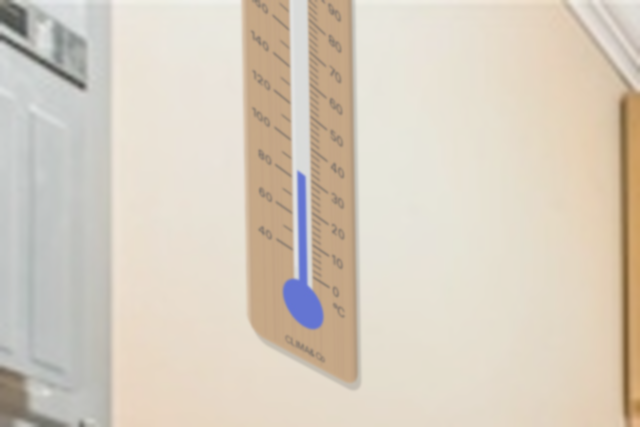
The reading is value=30 unit=°C
